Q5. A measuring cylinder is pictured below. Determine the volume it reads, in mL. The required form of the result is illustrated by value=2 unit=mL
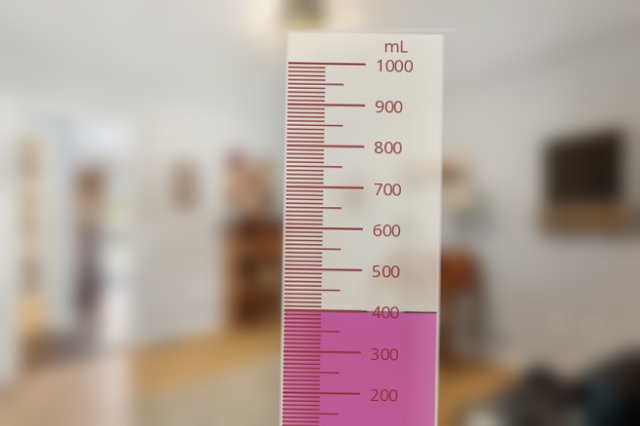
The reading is value=400 unit=mL
